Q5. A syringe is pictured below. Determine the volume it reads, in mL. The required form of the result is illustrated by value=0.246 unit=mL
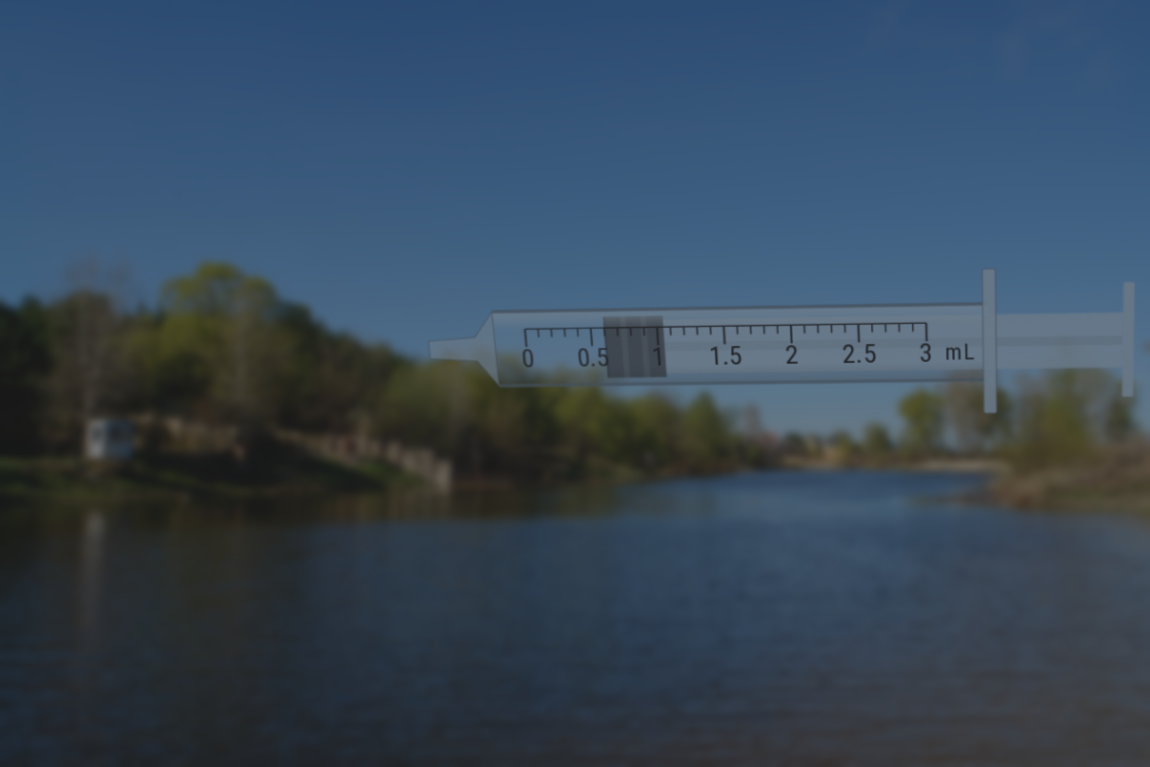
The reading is value=0.6 unit=mL
